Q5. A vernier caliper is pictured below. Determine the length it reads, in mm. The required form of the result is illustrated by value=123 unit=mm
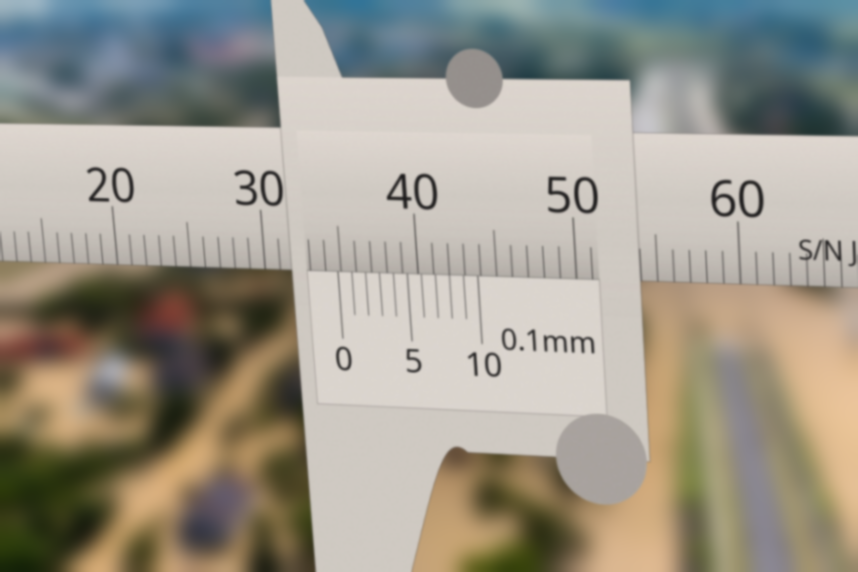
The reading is value=34.8 unit=mm
